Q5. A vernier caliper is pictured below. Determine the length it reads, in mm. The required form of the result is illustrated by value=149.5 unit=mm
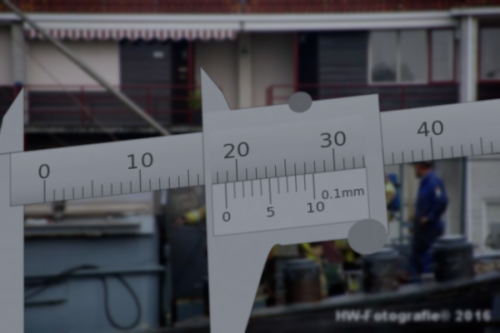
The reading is value=18.8 unit=mm
